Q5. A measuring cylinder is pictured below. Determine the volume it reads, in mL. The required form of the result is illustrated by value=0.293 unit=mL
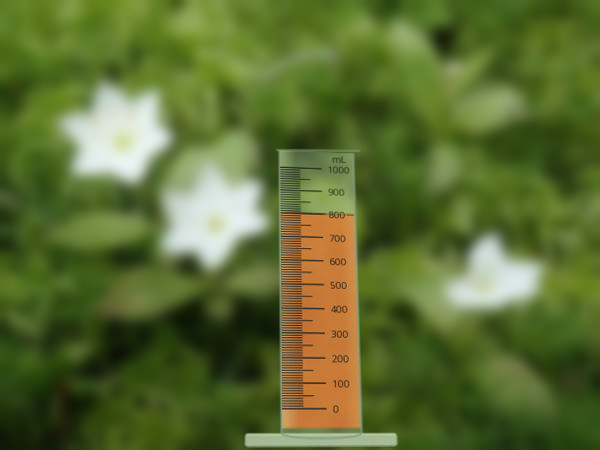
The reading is value=800 unit=mL
